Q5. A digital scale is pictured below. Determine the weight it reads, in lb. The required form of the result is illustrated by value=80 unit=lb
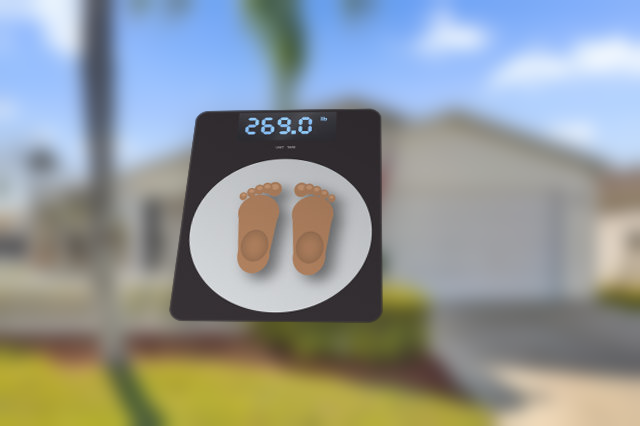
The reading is value=269.0 unit=lb
